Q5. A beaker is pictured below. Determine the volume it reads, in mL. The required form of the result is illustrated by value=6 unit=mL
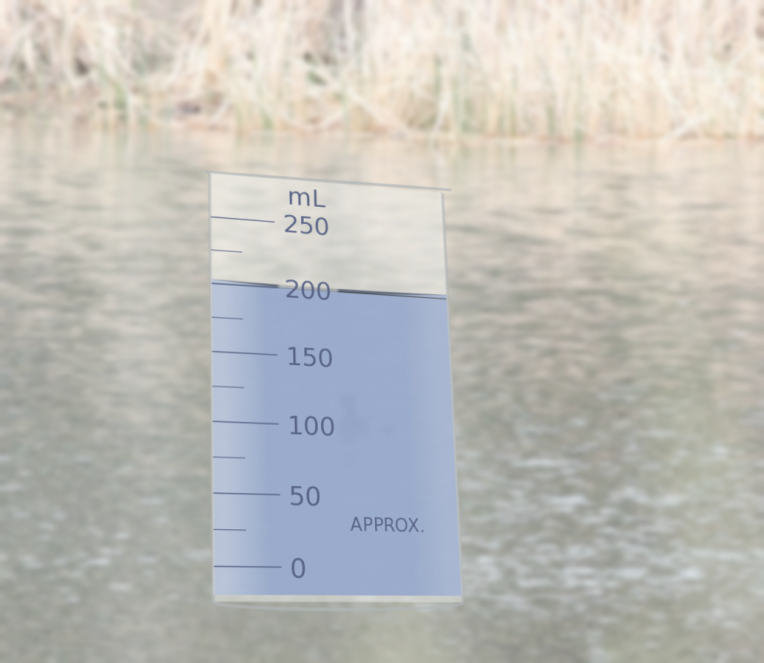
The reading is value=200 unit=mL
